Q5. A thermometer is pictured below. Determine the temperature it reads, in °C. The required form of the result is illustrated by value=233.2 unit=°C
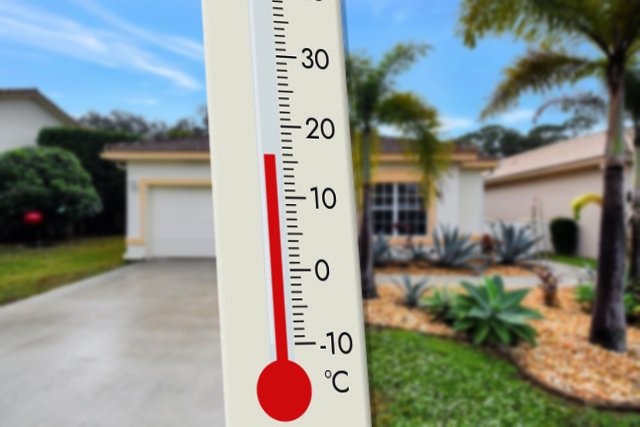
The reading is value=16 unit=°C
